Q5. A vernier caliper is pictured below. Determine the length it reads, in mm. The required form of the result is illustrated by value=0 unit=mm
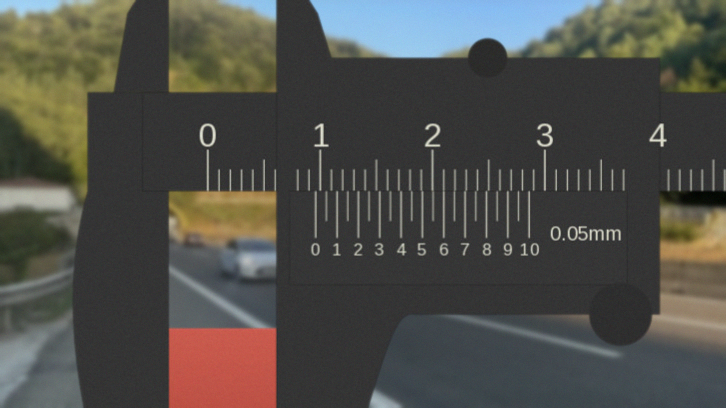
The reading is value=9.6 unit=mm
